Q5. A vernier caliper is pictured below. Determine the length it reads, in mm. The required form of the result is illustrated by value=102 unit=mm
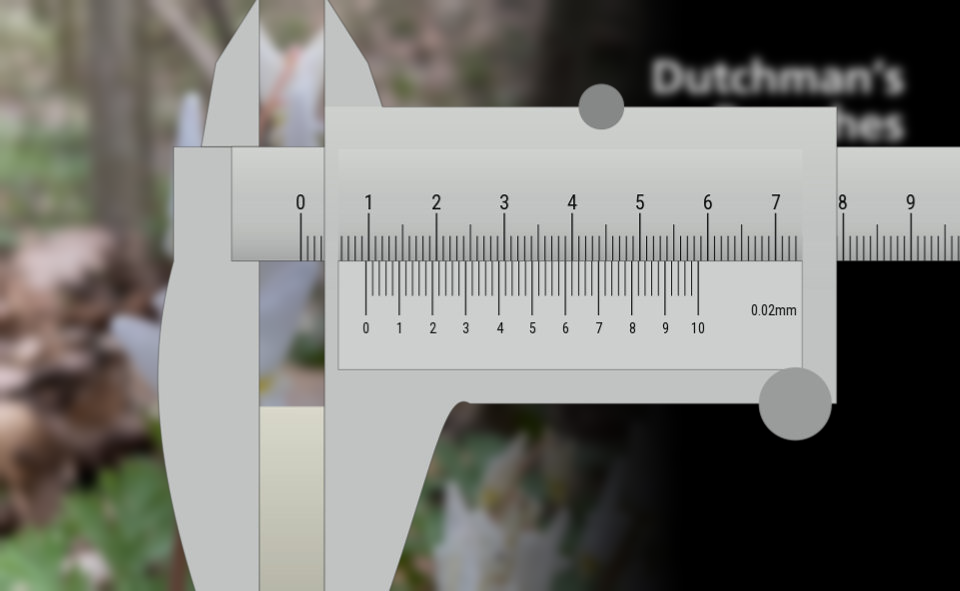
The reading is value=9.6 unit=mm
